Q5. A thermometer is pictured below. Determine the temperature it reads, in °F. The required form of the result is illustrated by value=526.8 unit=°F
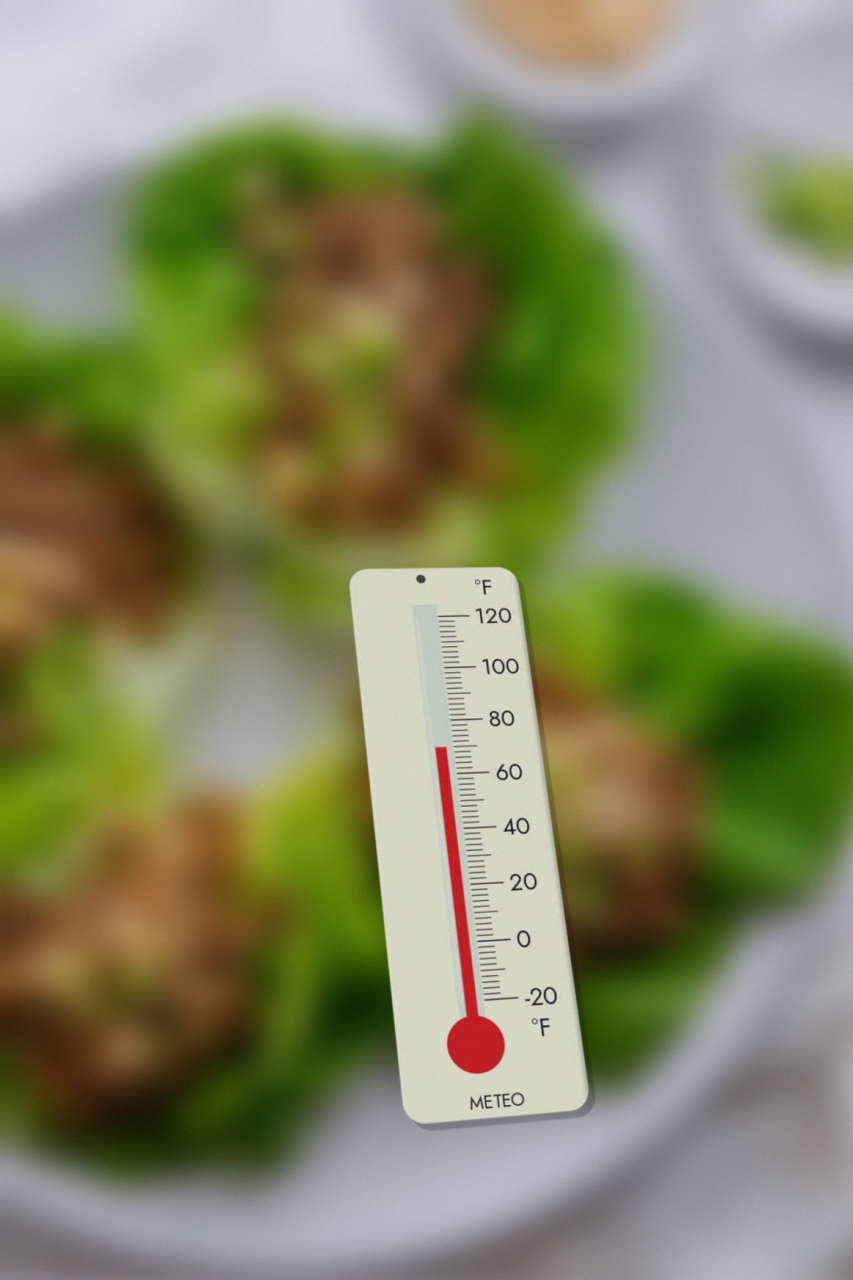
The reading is value=70 unit=°F
